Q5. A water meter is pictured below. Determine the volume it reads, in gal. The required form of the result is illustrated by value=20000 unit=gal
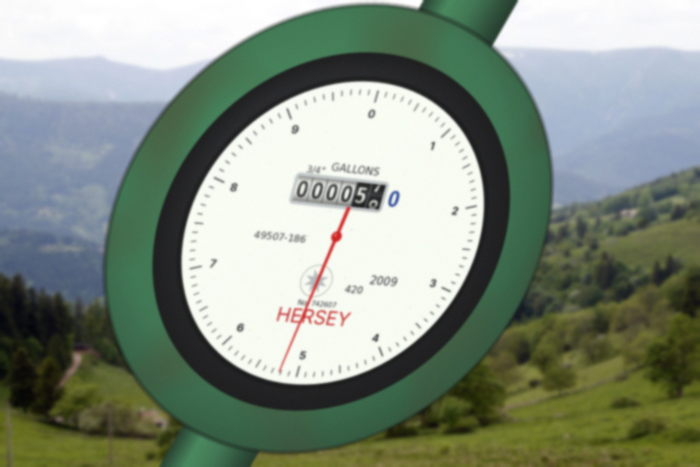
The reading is value=575.2 unit=gal
